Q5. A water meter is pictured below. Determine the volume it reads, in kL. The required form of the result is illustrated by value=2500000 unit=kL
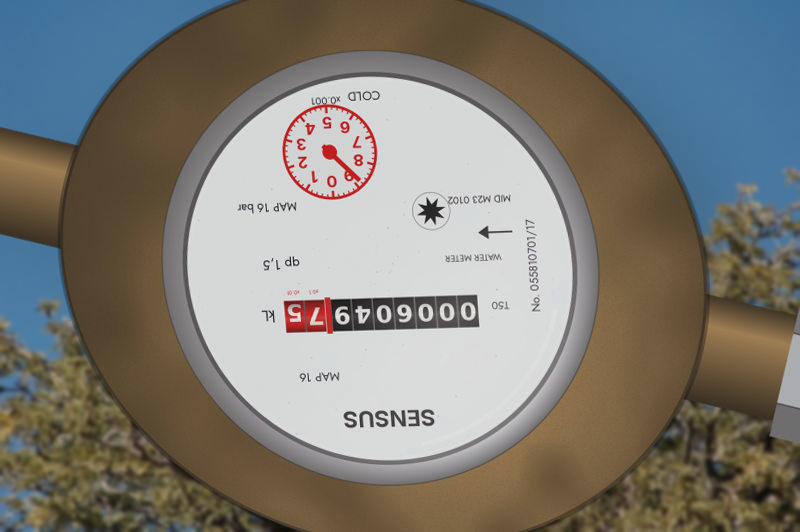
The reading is value=6049.748 unit=kL
